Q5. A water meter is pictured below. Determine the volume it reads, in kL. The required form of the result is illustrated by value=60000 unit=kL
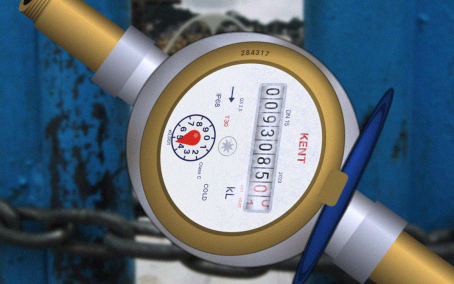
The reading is value=93085.004 unit=kL
